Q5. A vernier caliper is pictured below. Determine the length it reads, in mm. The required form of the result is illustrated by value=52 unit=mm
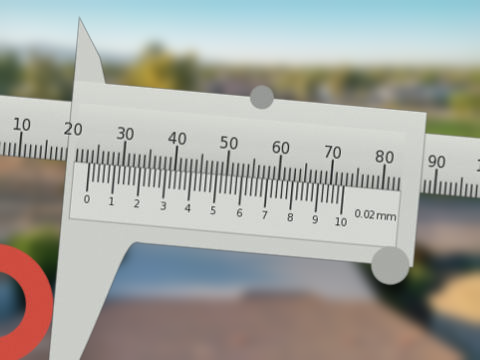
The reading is value=23.5 unit=mm
